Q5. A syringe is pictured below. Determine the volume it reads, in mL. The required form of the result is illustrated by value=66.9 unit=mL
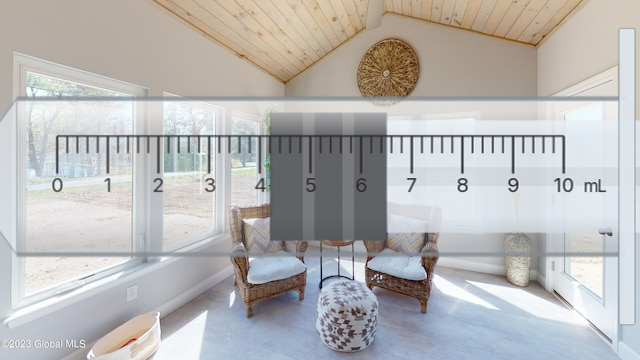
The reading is value=4.2 unit=mL
